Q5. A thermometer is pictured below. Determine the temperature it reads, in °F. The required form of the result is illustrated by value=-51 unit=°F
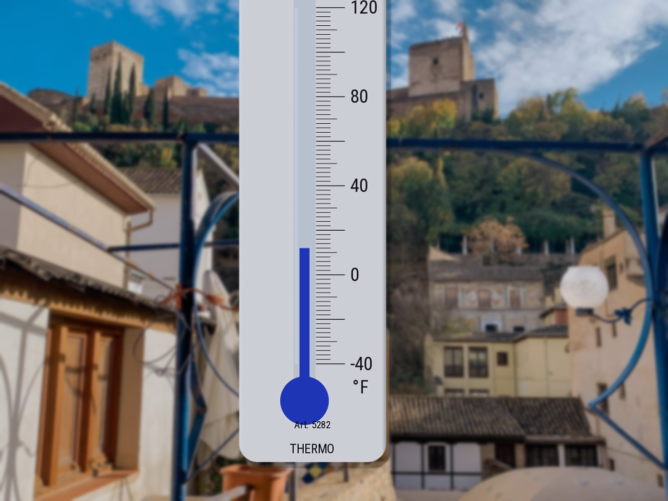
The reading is value=12 unit=°F
